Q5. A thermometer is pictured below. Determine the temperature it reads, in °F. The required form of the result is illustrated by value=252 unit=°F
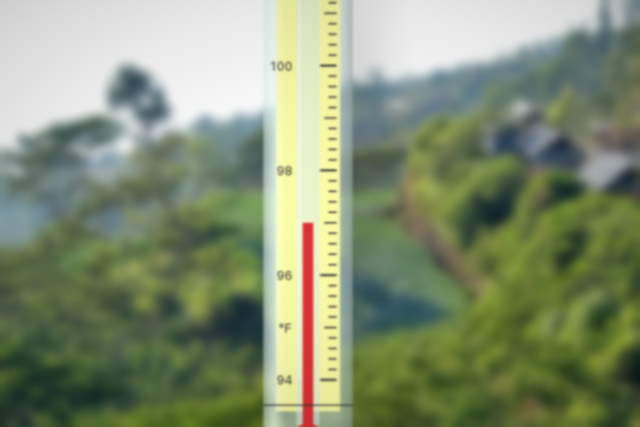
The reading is value=97 unit=°F
